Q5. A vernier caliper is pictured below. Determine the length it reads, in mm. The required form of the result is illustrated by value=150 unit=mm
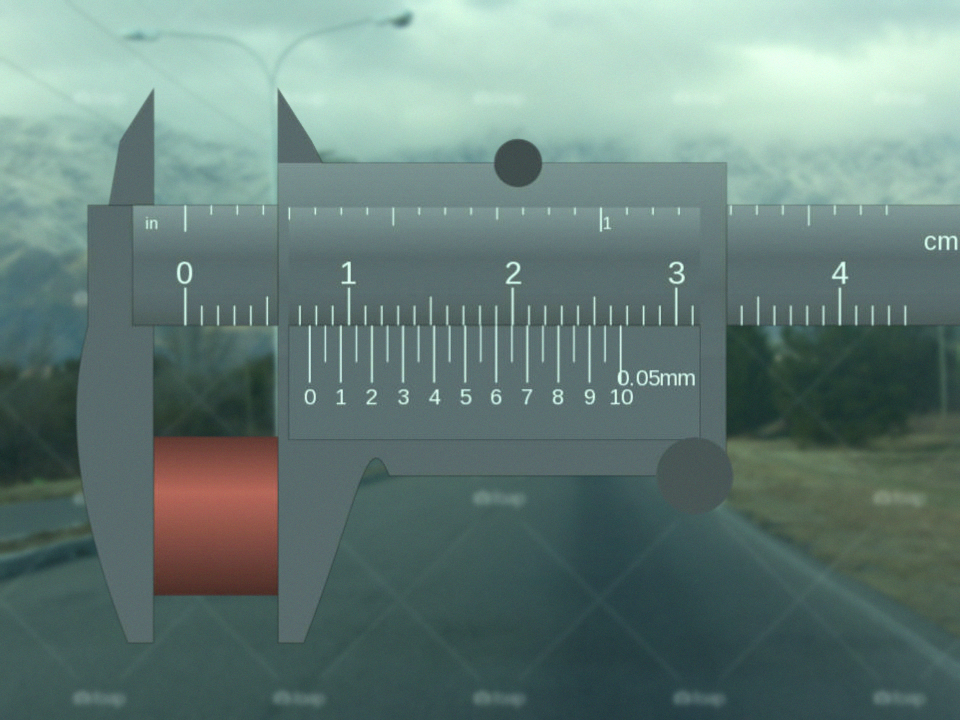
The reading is value=7.6 unit=mm
